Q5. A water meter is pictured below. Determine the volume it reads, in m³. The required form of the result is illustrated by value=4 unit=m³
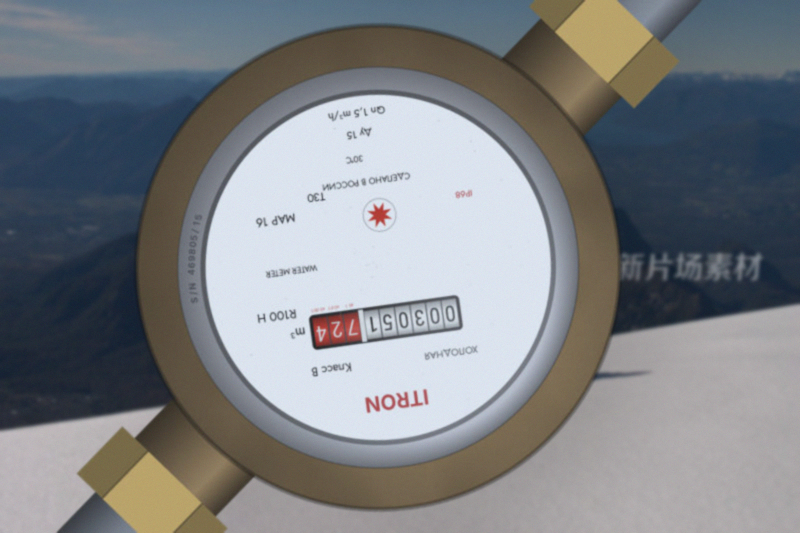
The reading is value=3051.724 unit=m³
